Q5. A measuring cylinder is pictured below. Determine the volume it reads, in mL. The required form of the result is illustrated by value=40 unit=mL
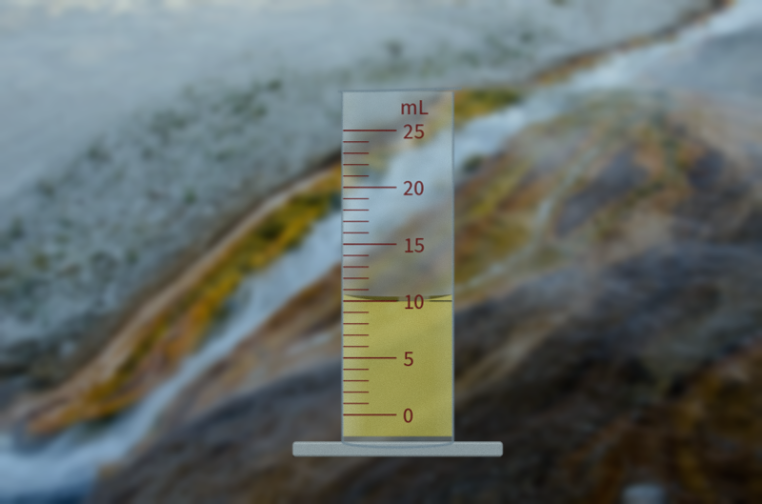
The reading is value=10 unit=mL
